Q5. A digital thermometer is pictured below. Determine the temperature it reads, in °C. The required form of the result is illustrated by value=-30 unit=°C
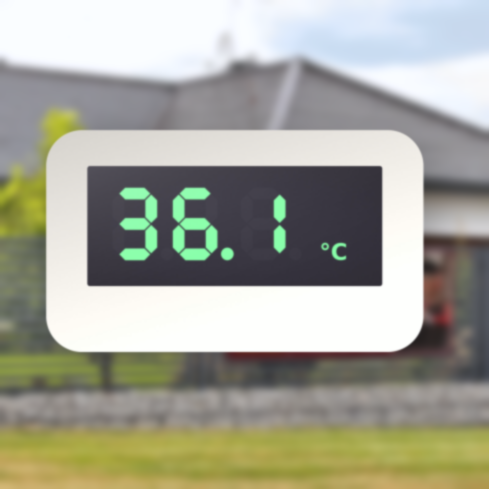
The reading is value=36.1 unit=°C
